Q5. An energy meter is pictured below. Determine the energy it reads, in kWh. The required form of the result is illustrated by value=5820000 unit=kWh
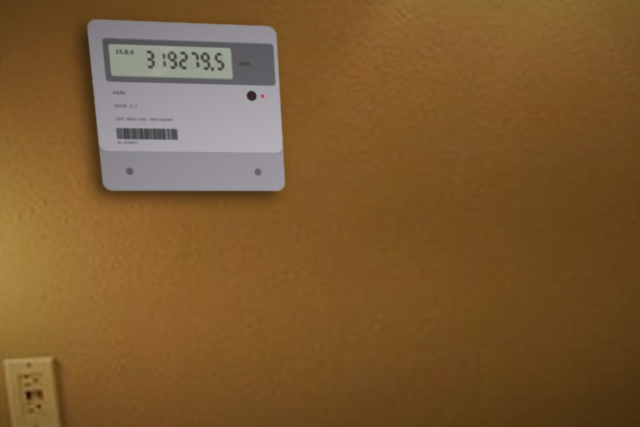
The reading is value=319279.5 unit=kWh
